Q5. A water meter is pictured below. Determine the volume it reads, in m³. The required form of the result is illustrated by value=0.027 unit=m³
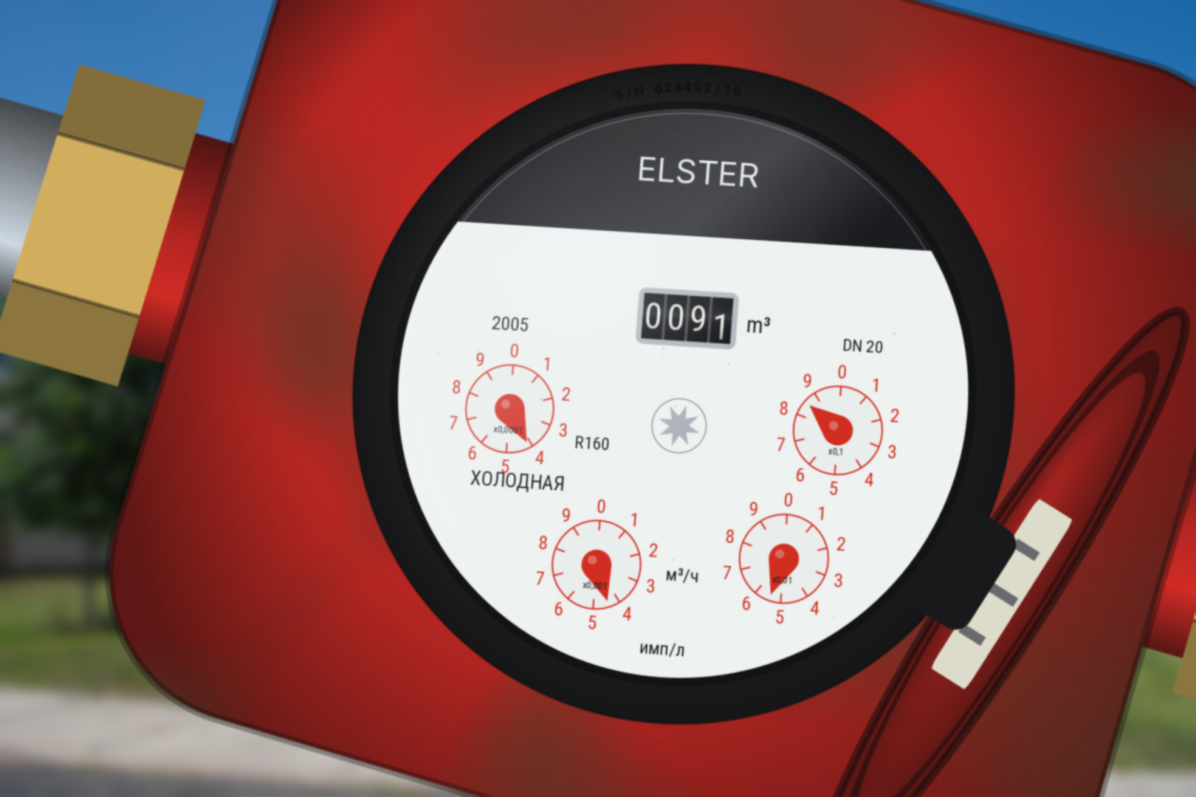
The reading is value=90.8544 unit=m³
